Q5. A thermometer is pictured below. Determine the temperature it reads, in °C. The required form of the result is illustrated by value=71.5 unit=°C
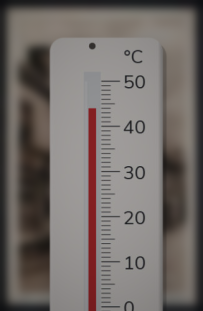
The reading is value=44 unit=°C
